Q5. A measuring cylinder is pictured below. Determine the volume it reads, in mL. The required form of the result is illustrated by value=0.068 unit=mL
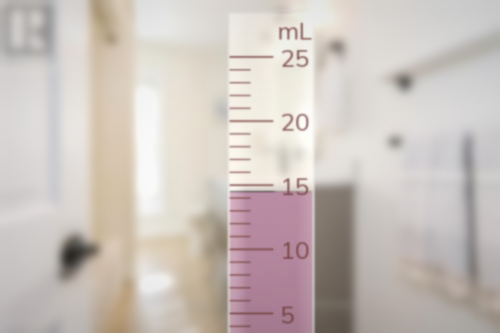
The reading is value=14.5 unit=mL
